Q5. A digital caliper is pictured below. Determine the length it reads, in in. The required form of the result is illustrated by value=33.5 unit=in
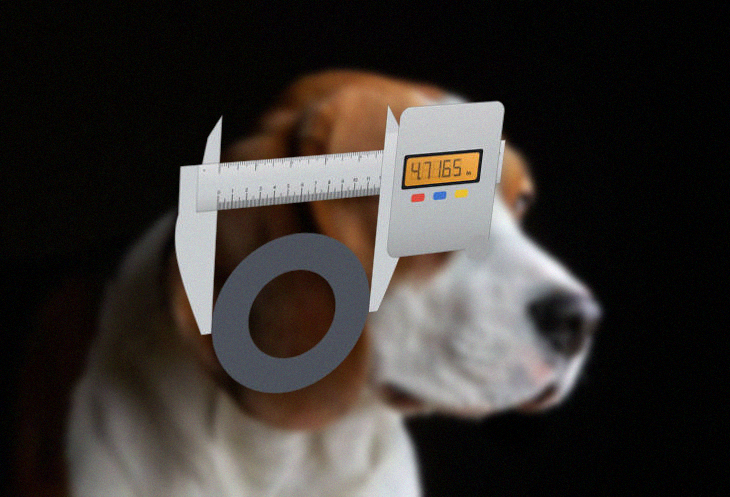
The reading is value=4.7165 unit=in
